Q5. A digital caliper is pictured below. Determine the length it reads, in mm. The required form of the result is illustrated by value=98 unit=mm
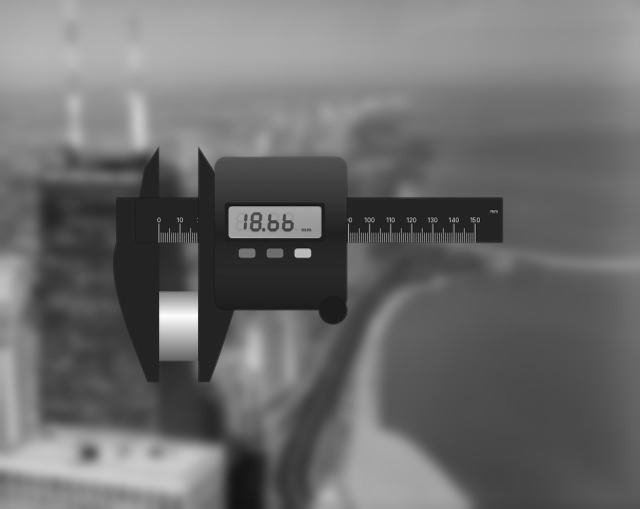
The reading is value=18.66 unit=mm
